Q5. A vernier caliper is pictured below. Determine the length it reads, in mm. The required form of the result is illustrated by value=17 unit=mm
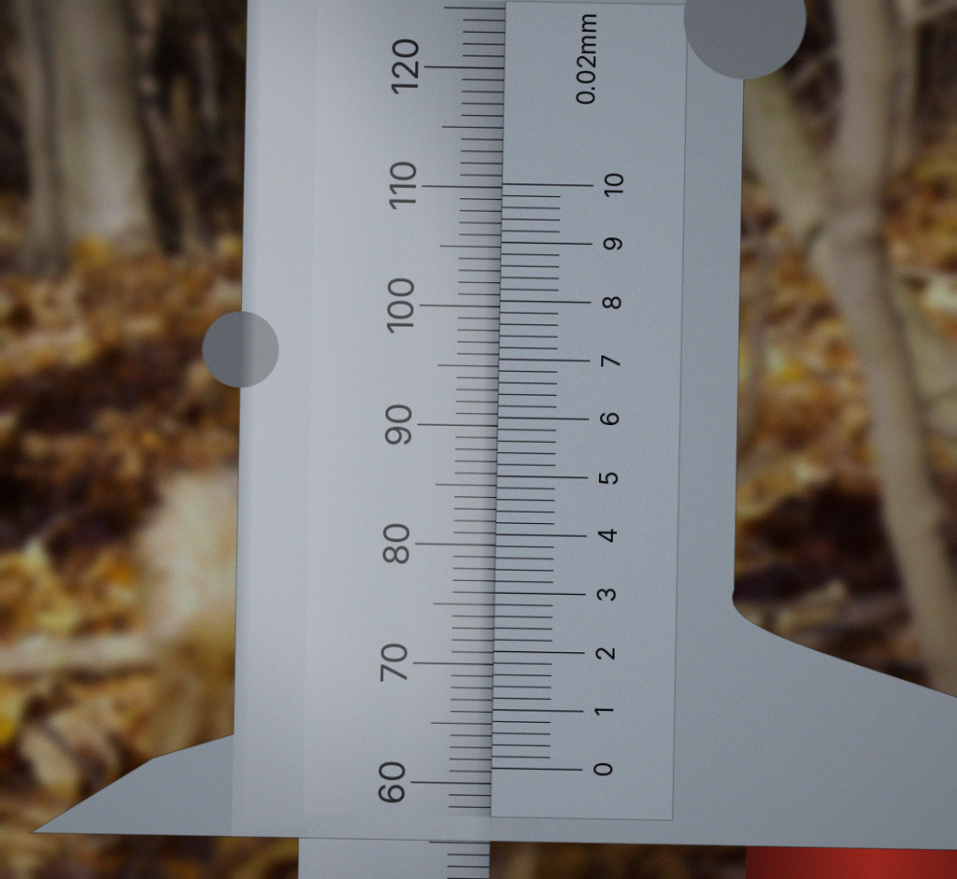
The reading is value=61.3 unit=mm
